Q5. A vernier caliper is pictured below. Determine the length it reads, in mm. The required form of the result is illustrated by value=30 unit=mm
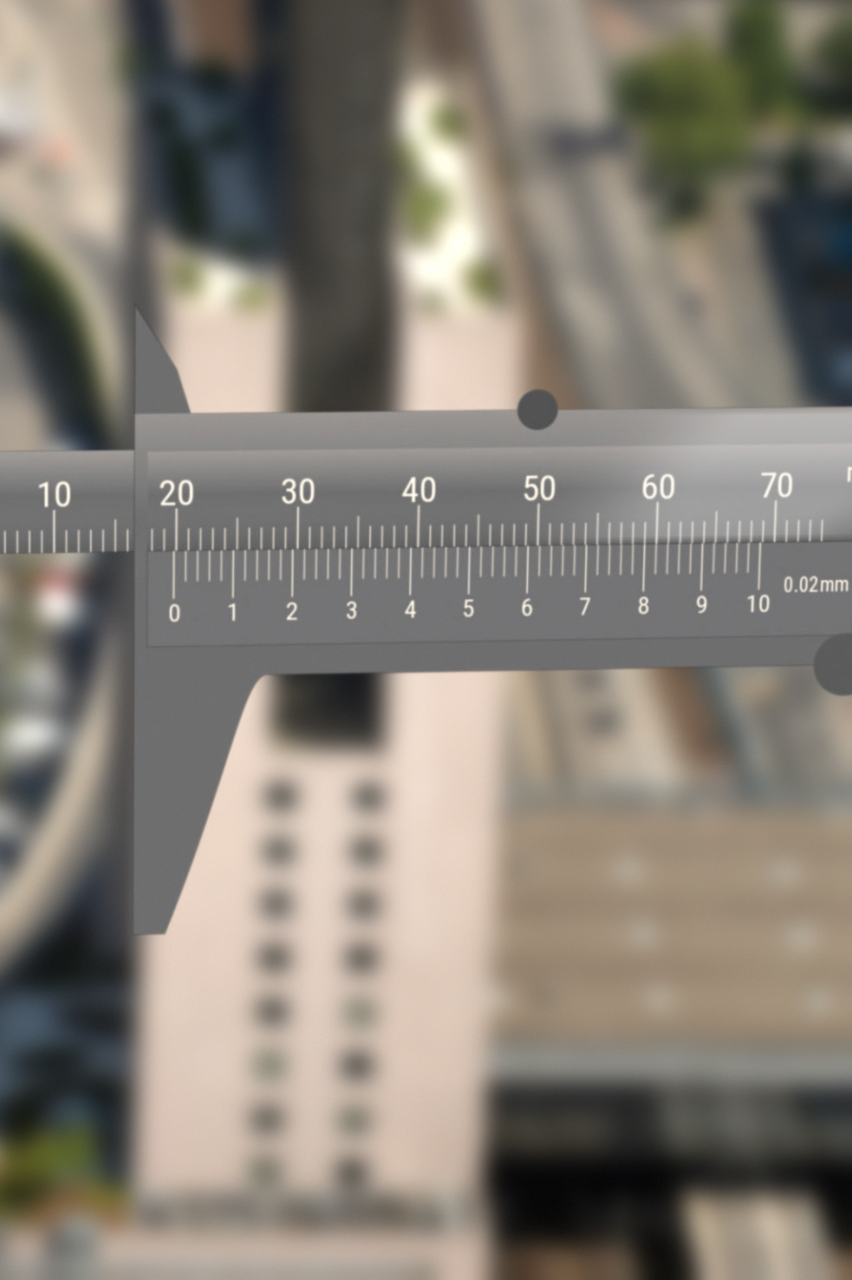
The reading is value=19.8 unit=mm
